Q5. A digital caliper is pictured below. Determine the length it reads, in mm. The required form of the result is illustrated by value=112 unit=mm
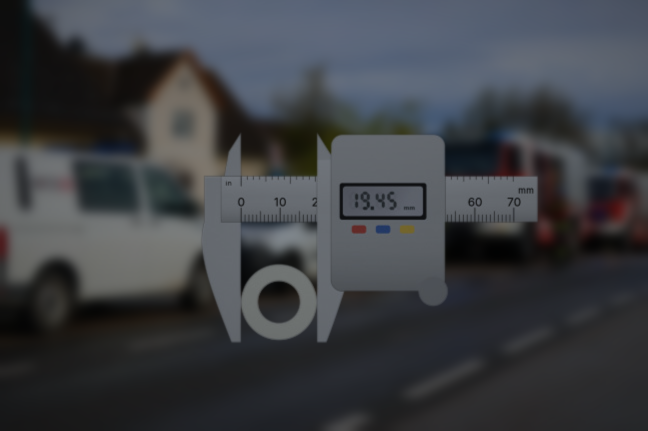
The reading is value=19.45 unit=mm
